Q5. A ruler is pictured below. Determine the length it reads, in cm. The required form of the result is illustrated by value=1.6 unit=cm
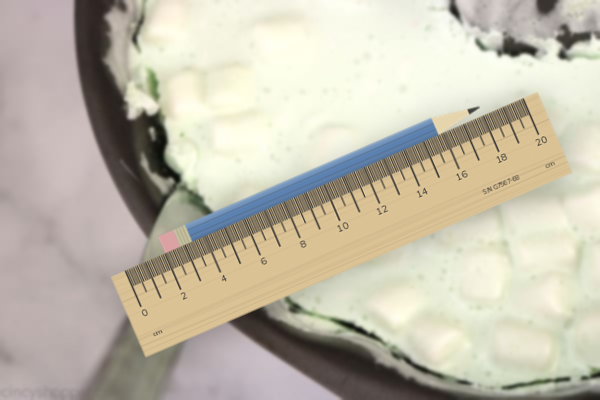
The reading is value=16 unit=cm
